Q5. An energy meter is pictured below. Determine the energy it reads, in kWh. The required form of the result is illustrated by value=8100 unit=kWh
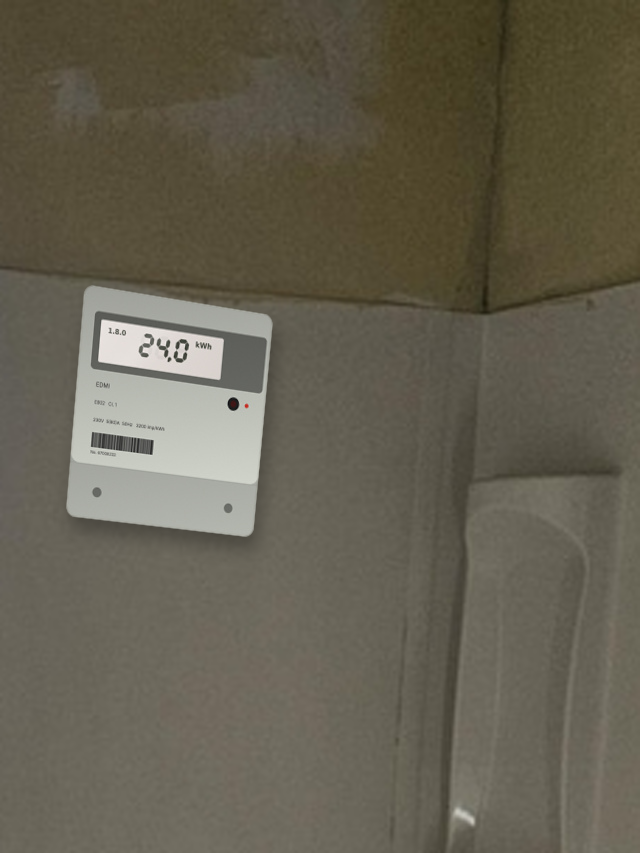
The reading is value=24.0 unit=kWh
